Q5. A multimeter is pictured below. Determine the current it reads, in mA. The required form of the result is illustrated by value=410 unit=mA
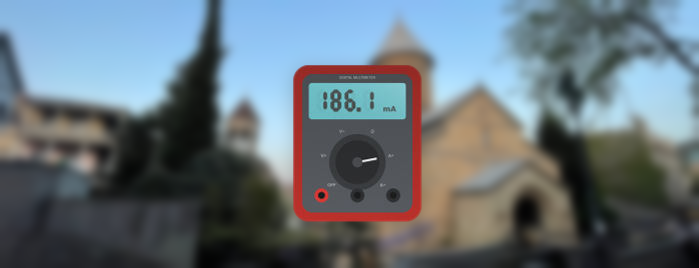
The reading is value=186.1 unit=mA
